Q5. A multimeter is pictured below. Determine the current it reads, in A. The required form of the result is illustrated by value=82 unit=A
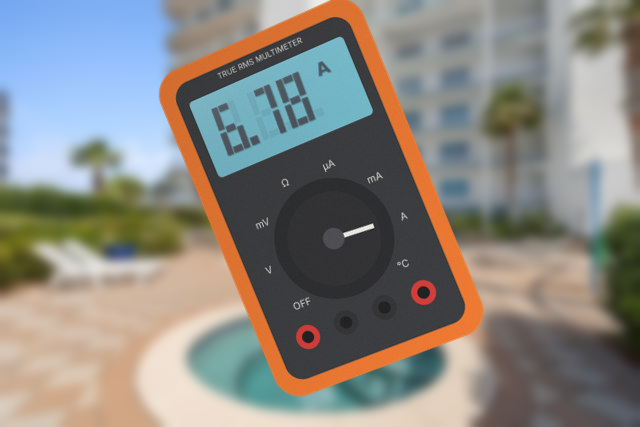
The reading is value=6.78 unit=A
